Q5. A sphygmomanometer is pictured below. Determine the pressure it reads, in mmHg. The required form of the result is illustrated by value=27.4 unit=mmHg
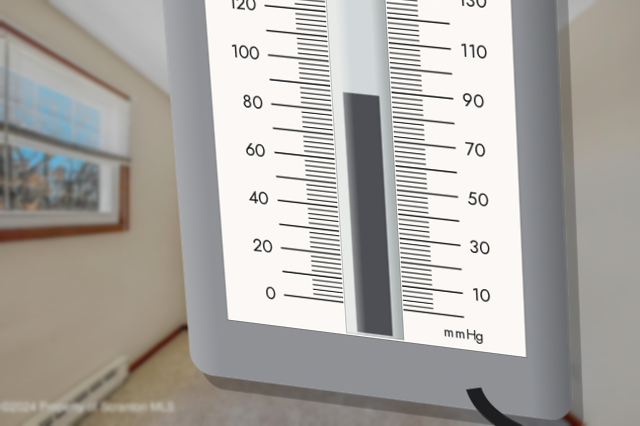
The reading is value=88 unit=mmHg
